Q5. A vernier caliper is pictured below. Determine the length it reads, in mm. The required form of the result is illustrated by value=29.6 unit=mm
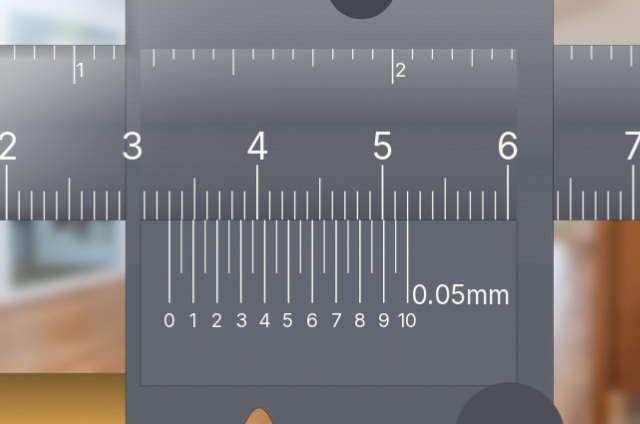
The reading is value=33.0 unit=mm
